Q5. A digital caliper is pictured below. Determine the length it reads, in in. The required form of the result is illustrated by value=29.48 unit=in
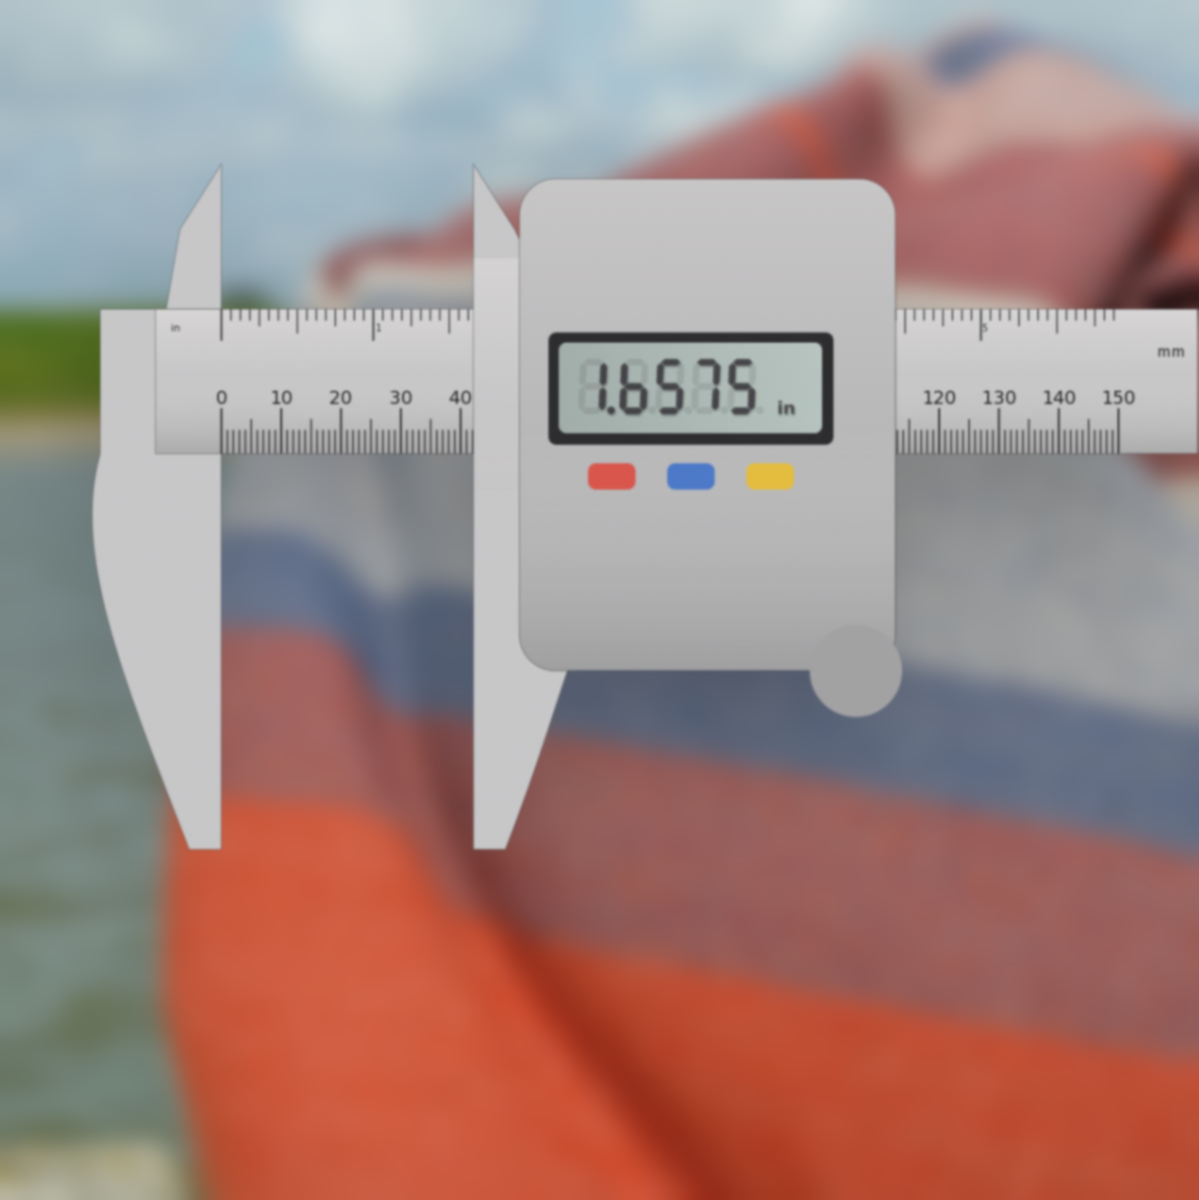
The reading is value=1.6575 unit=in
